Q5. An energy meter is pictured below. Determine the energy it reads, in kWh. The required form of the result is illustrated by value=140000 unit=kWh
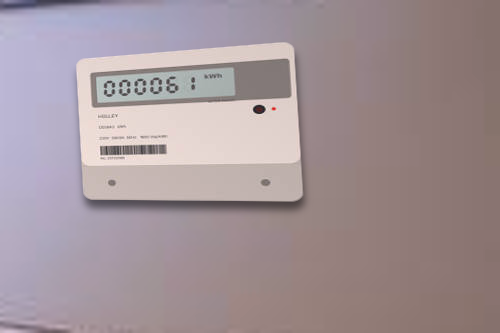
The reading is value=61 unit=kWh
